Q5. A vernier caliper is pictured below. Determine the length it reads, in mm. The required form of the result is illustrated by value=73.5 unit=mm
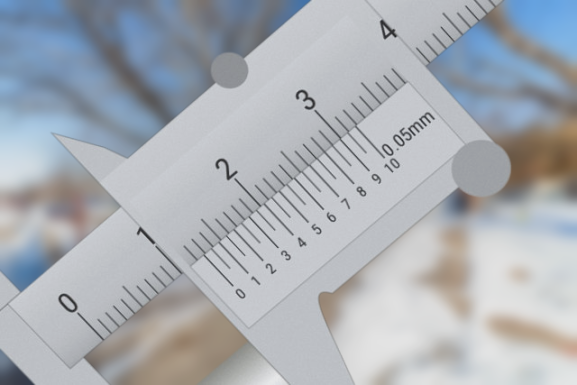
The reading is value=12.8 unit=mm
